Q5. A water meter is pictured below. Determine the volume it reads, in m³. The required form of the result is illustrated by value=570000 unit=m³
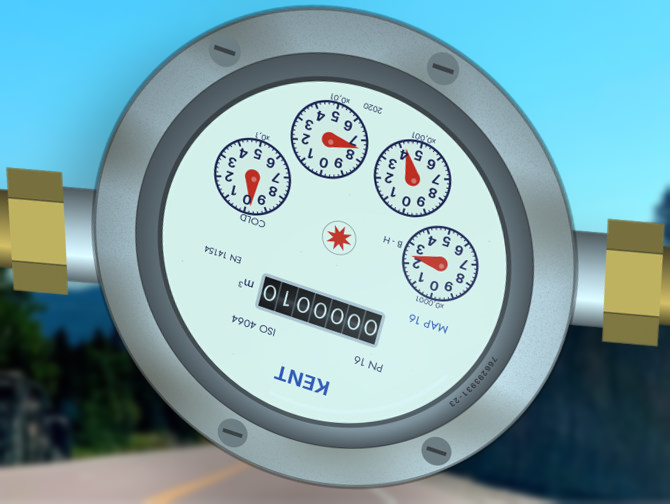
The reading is value=9.9742 unit=m³
